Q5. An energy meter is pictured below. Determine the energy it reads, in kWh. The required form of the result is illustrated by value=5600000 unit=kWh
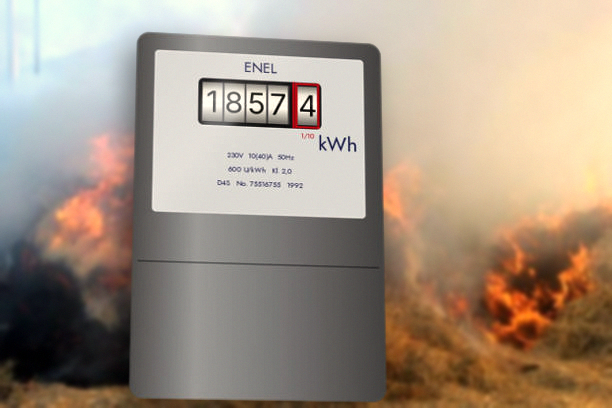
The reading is value=1857.4 unit=kWh
